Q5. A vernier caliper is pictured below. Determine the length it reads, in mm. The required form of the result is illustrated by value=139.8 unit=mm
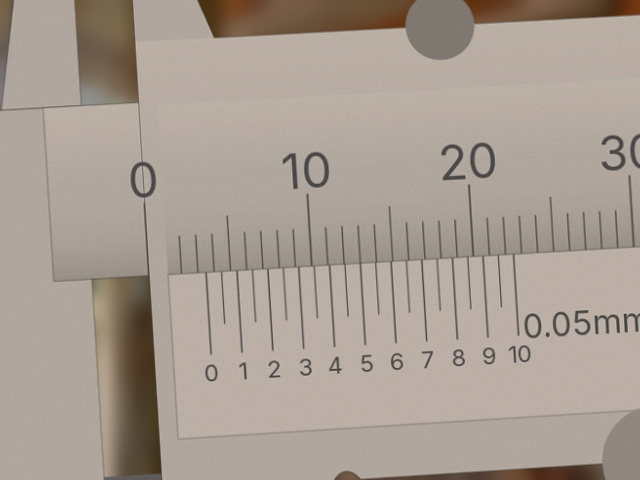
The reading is value=3.5 unit=mm
